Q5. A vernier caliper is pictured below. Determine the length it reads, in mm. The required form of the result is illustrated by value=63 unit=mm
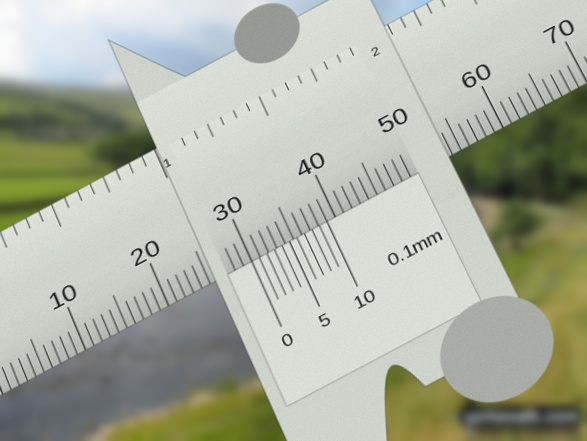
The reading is value=30.0 unit=mm
